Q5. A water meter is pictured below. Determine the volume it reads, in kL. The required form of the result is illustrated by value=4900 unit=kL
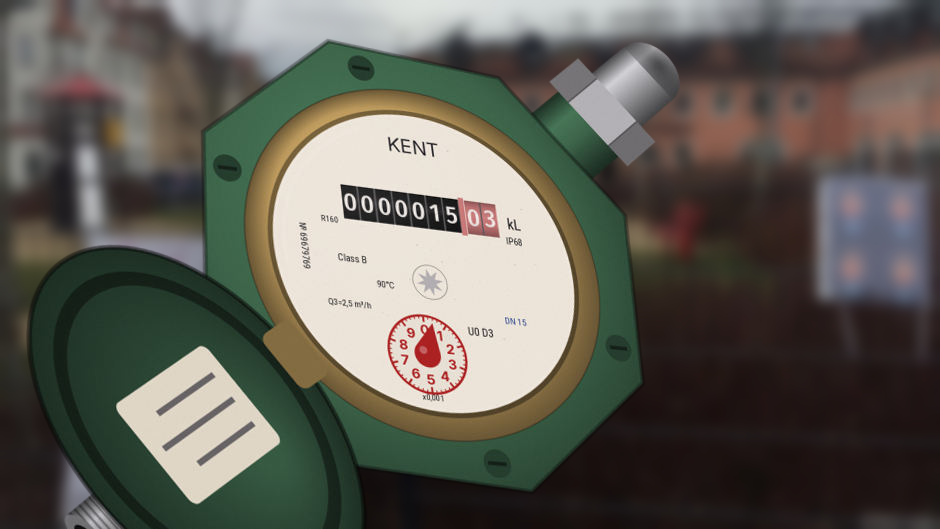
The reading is value=15.030 unit=kL
